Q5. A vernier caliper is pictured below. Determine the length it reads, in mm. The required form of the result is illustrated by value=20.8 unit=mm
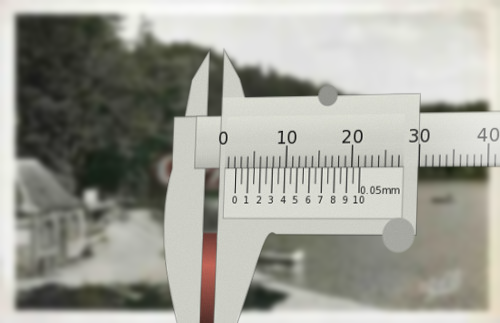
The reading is value=2.2 unit=mm
